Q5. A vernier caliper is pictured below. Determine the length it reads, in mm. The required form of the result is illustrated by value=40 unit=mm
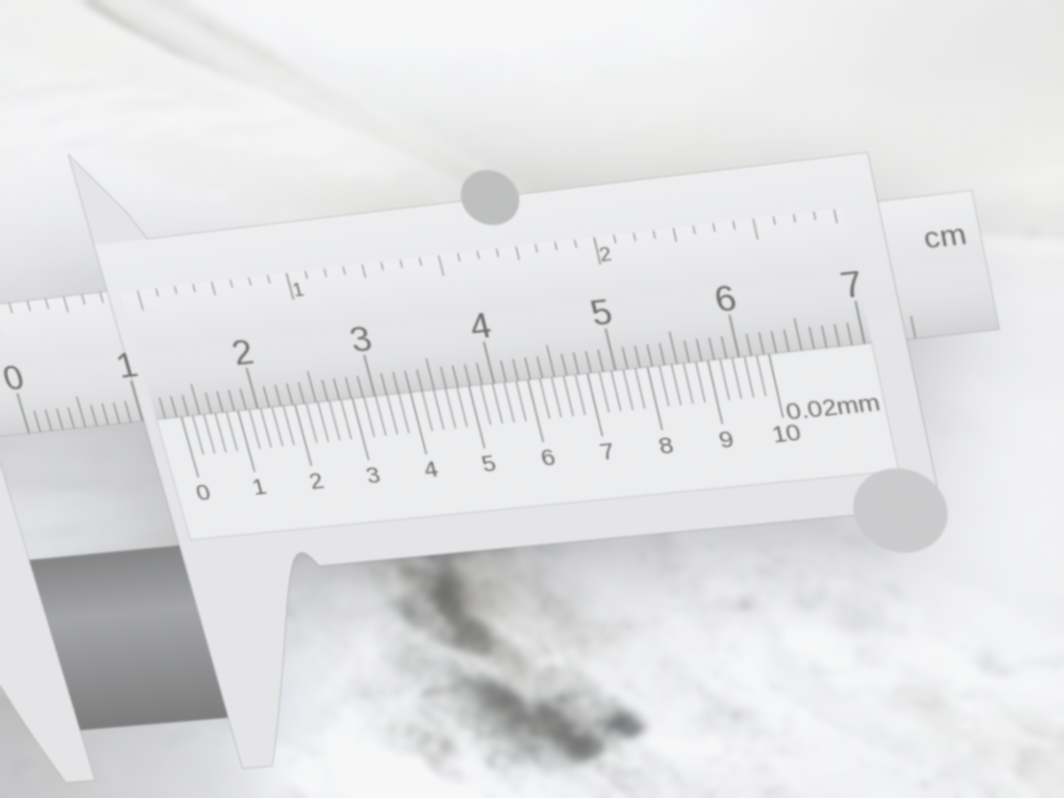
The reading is value=13.4 unit=mm
